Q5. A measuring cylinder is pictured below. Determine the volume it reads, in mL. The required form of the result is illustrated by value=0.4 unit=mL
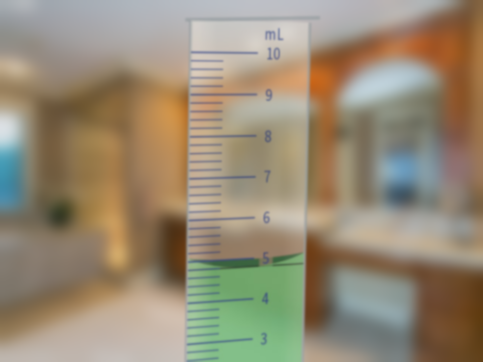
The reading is value=4.8 unit=mL
